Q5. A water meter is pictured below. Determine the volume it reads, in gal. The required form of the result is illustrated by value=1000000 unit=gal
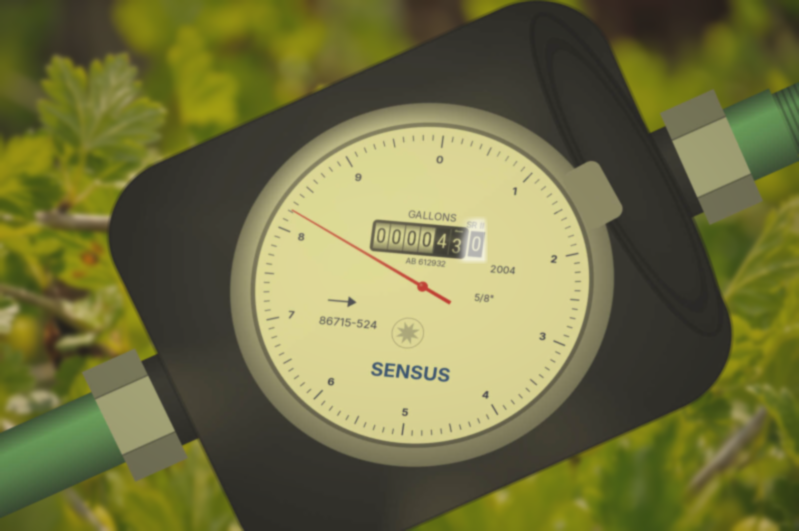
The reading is value=428.2 unit=gal
